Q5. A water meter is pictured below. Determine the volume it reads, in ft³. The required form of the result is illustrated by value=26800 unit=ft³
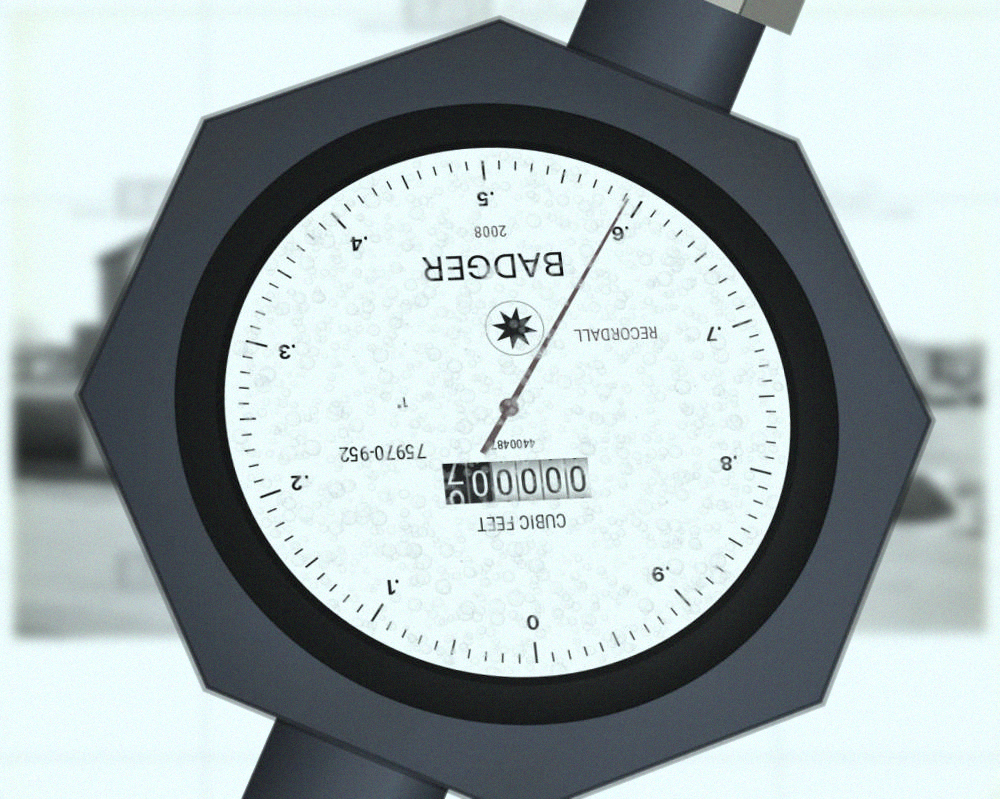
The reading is value=6.59 unit=ft³
